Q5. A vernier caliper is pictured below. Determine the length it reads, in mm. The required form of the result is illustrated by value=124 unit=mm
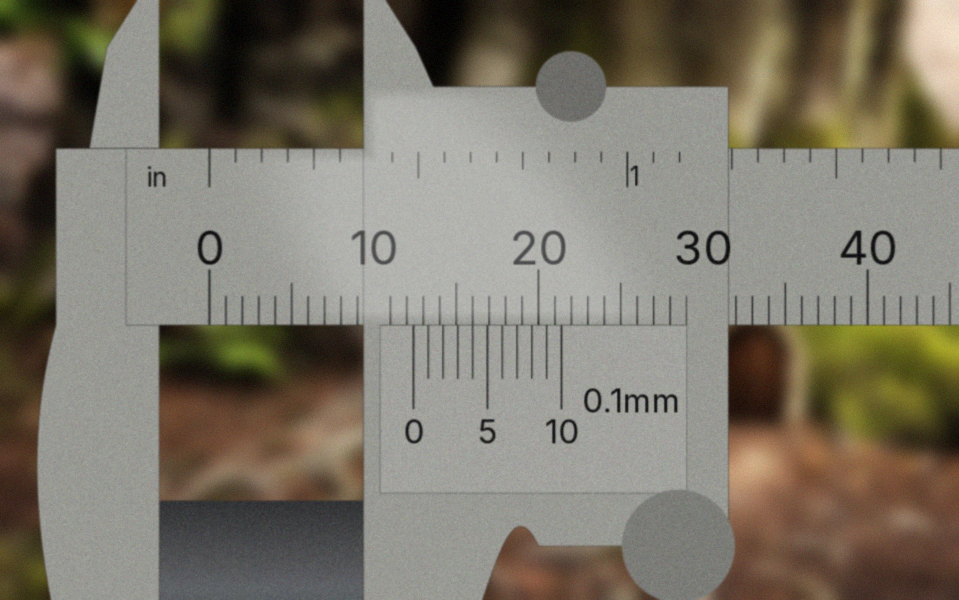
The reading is value=12.4 unit=mm
